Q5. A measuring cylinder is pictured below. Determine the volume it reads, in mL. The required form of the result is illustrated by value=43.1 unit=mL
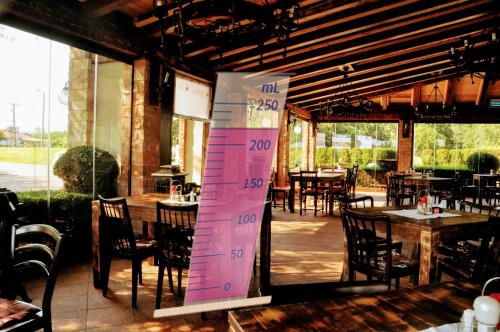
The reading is value=220 unit=mL
